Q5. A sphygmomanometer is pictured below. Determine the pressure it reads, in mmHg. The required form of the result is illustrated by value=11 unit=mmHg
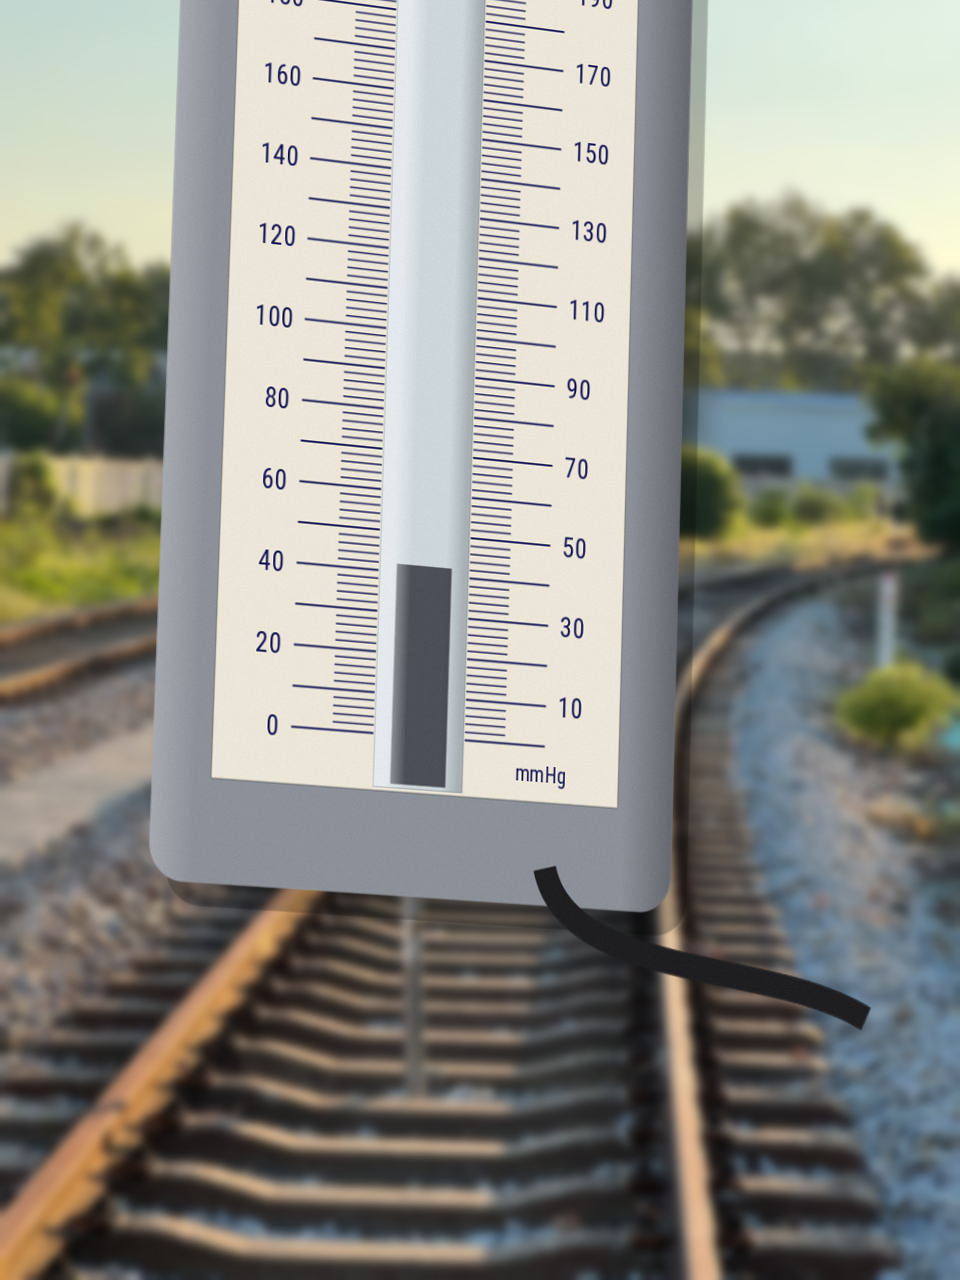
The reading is value=42 unit=mmHg
